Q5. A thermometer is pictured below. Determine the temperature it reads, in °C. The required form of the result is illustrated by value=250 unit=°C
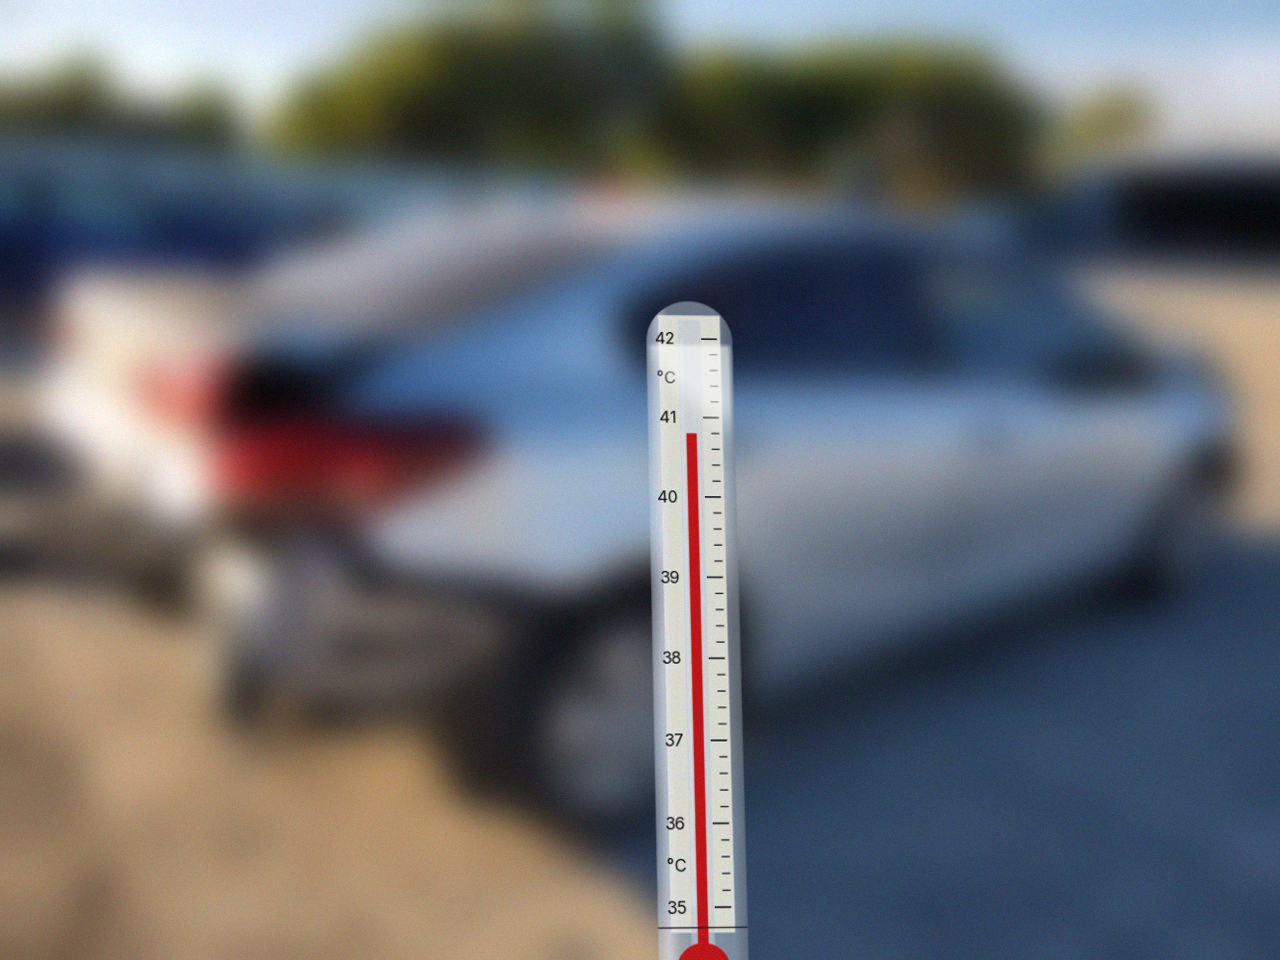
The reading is value=40.8 unit=°C
